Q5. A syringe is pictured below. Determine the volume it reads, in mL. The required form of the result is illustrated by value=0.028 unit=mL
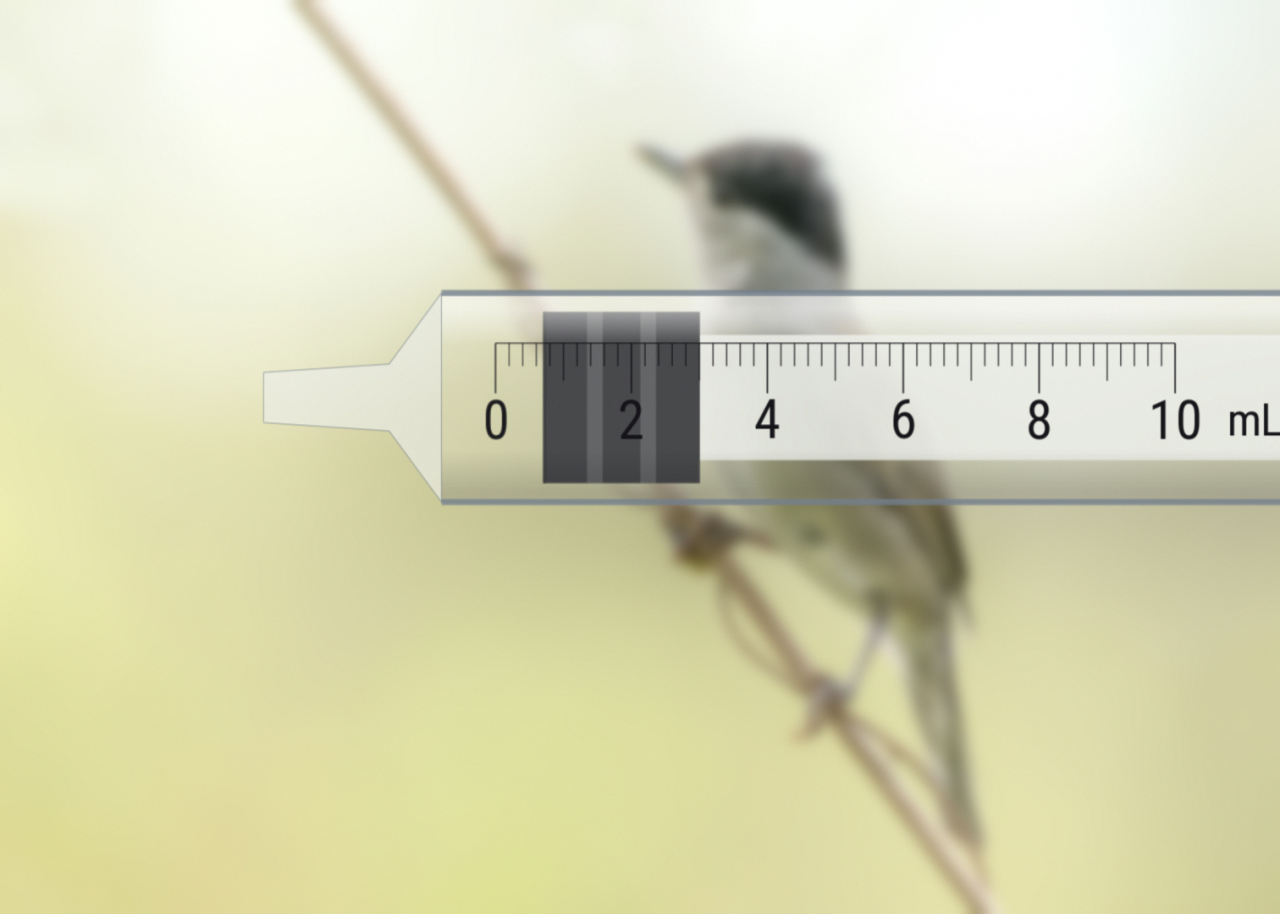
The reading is value=0.7 unit=mL
